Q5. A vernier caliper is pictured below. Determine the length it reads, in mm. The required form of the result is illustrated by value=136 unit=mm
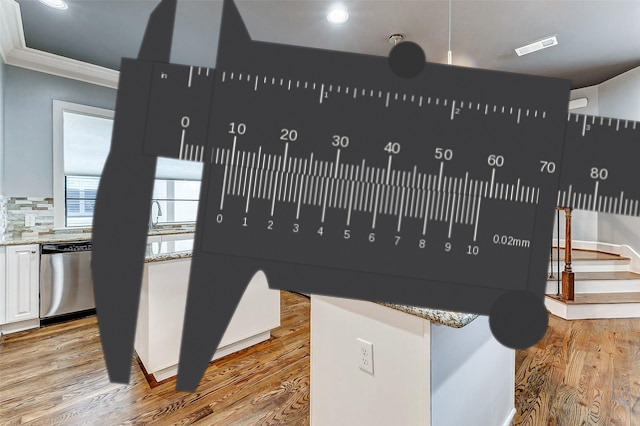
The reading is value=9.0 unit=mm
